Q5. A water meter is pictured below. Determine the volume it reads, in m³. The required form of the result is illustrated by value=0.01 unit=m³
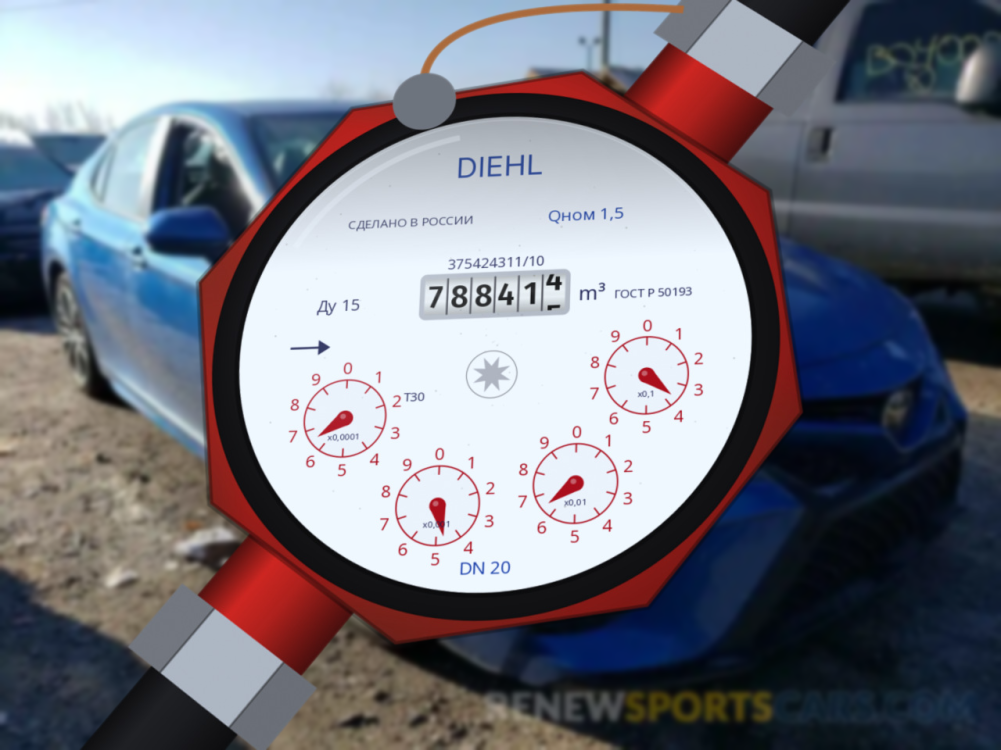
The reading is value=788414.3646 unit=m³
